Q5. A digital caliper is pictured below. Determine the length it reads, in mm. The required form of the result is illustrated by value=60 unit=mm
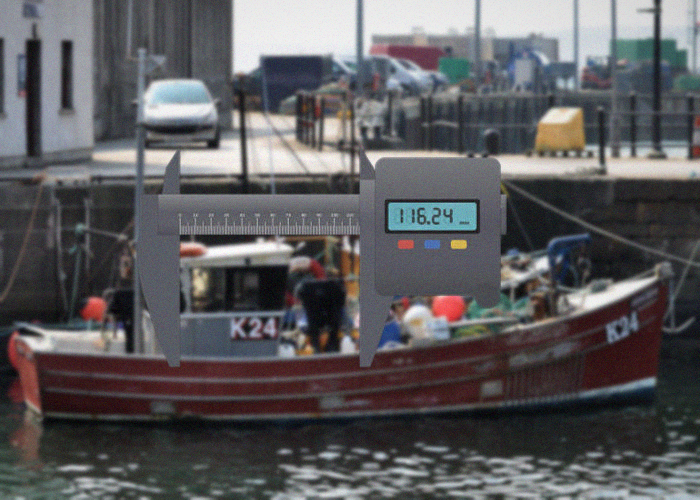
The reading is value=116.24 unit=mm
